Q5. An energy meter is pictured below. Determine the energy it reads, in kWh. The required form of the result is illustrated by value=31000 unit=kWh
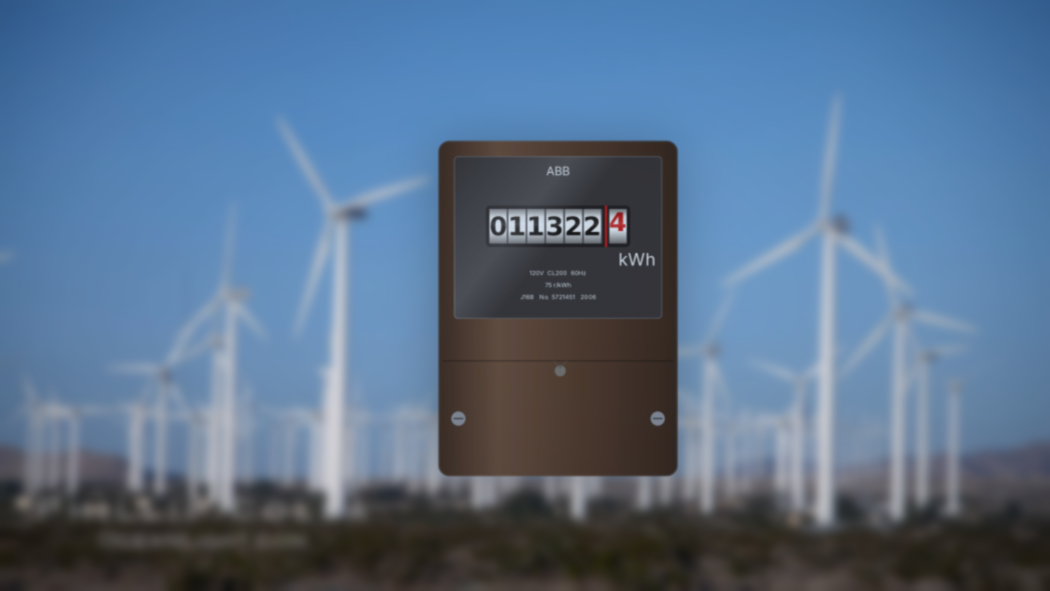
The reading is value=11322.4 unit=kWh
